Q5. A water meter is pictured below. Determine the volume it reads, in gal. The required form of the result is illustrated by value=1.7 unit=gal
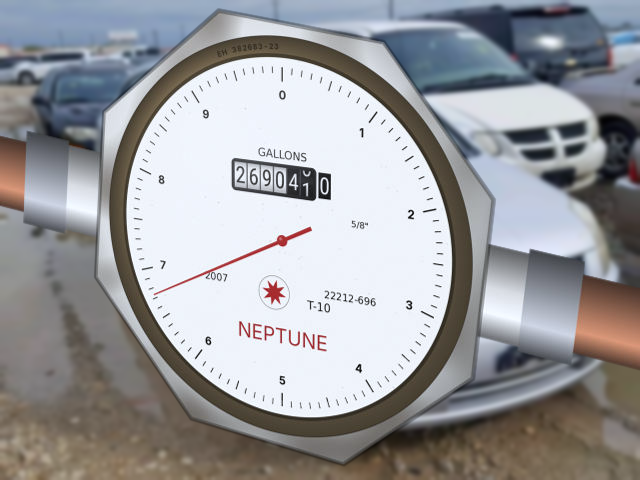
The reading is value=2690406.7 unit=gal
